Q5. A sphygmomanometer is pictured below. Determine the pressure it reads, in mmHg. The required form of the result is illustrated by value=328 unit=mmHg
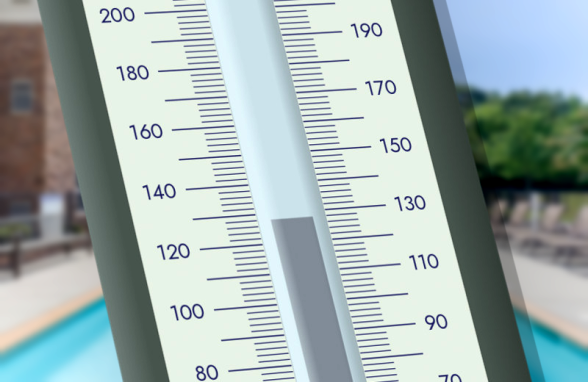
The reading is value=128 unit=mmHg
